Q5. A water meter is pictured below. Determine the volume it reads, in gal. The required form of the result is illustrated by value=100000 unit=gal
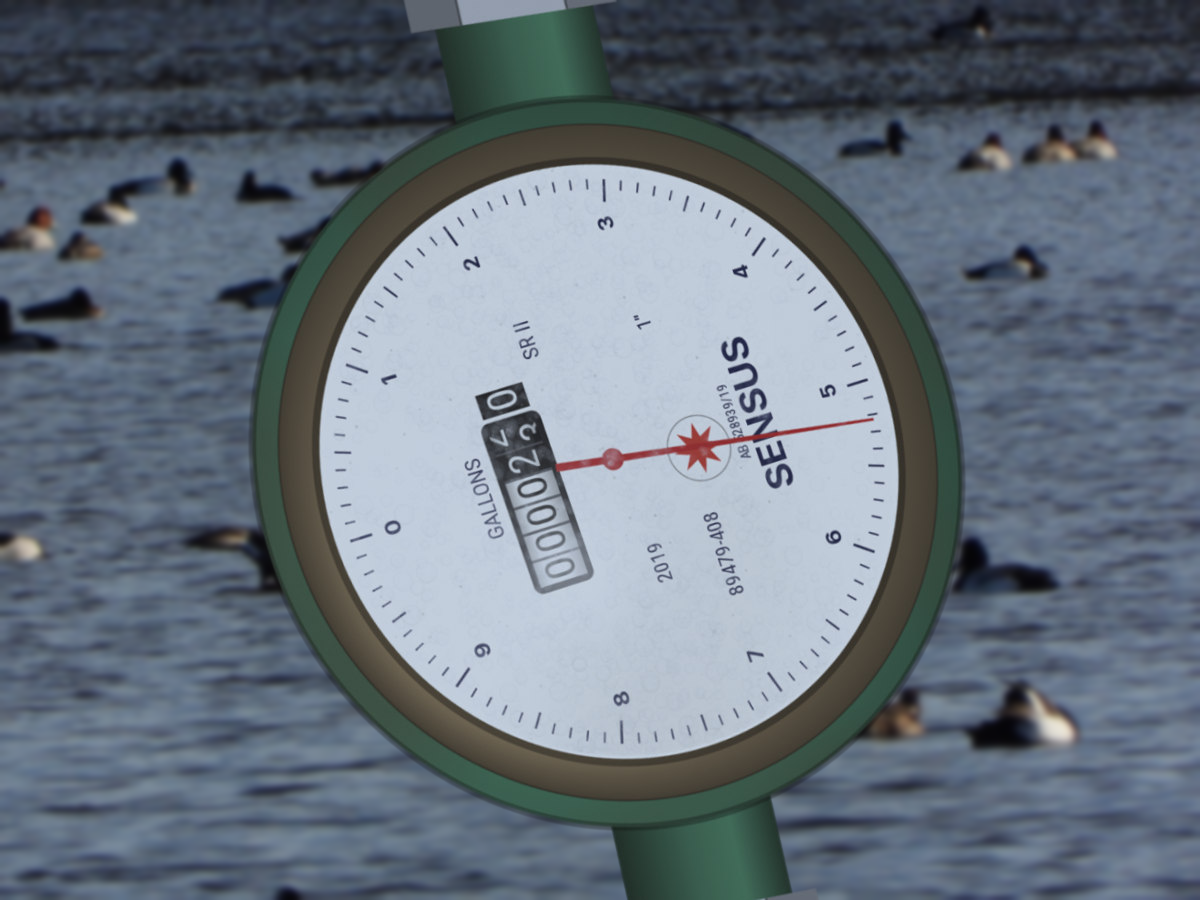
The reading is value=225.2 unit=gal
